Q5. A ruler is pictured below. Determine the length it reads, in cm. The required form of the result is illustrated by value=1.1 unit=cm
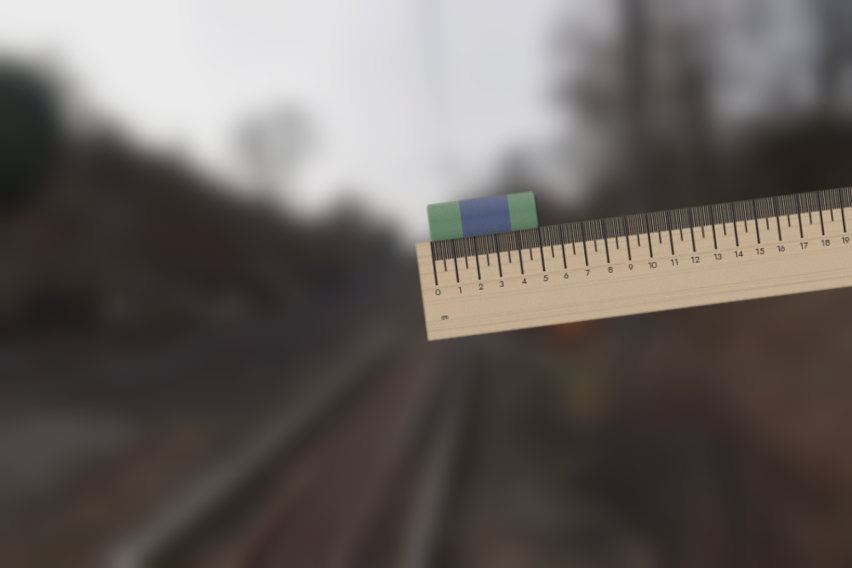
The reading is value=5 unit=cm
